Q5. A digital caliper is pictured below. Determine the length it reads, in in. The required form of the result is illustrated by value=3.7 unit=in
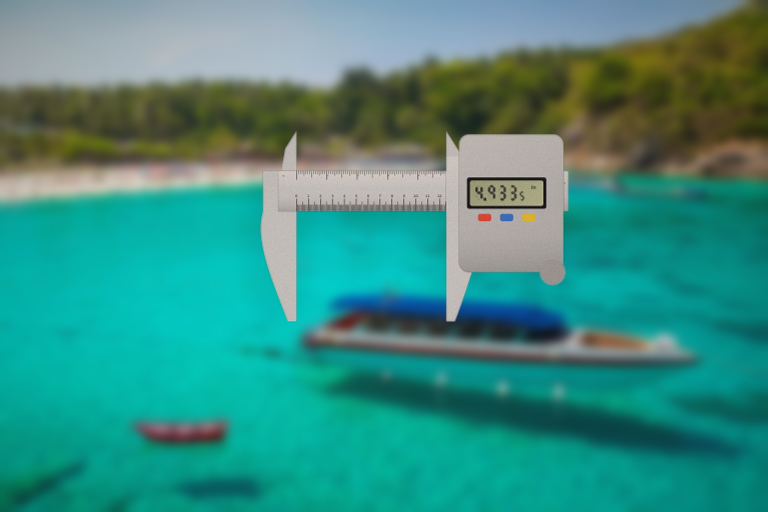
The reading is value=4.9335 unit=in
